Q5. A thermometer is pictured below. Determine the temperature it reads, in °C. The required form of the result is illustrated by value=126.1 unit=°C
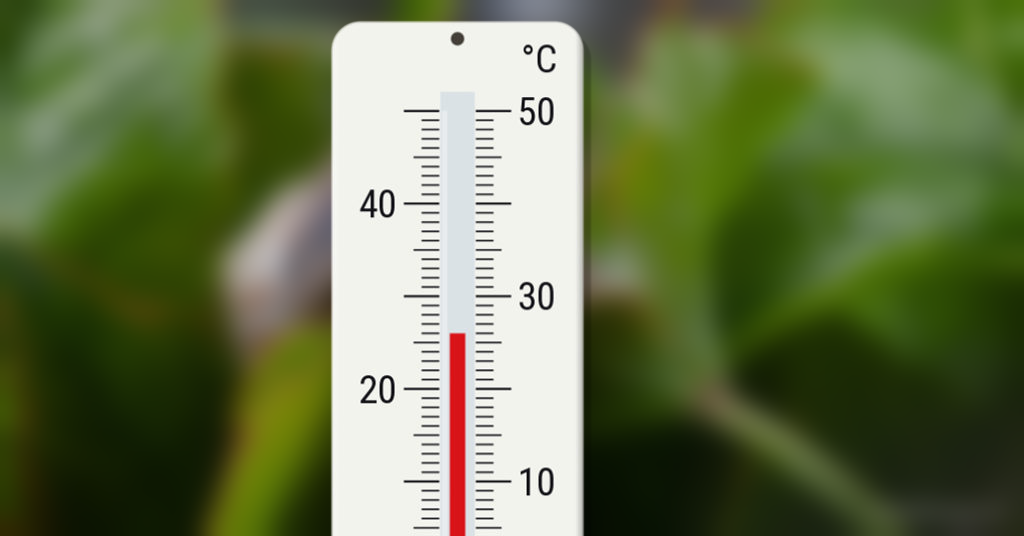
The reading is value=26 unit=°C
